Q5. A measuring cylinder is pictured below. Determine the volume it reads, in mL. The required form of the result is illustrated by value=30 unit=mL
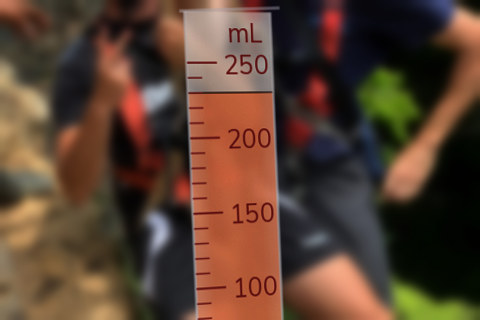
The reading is value=230 unit=mL
